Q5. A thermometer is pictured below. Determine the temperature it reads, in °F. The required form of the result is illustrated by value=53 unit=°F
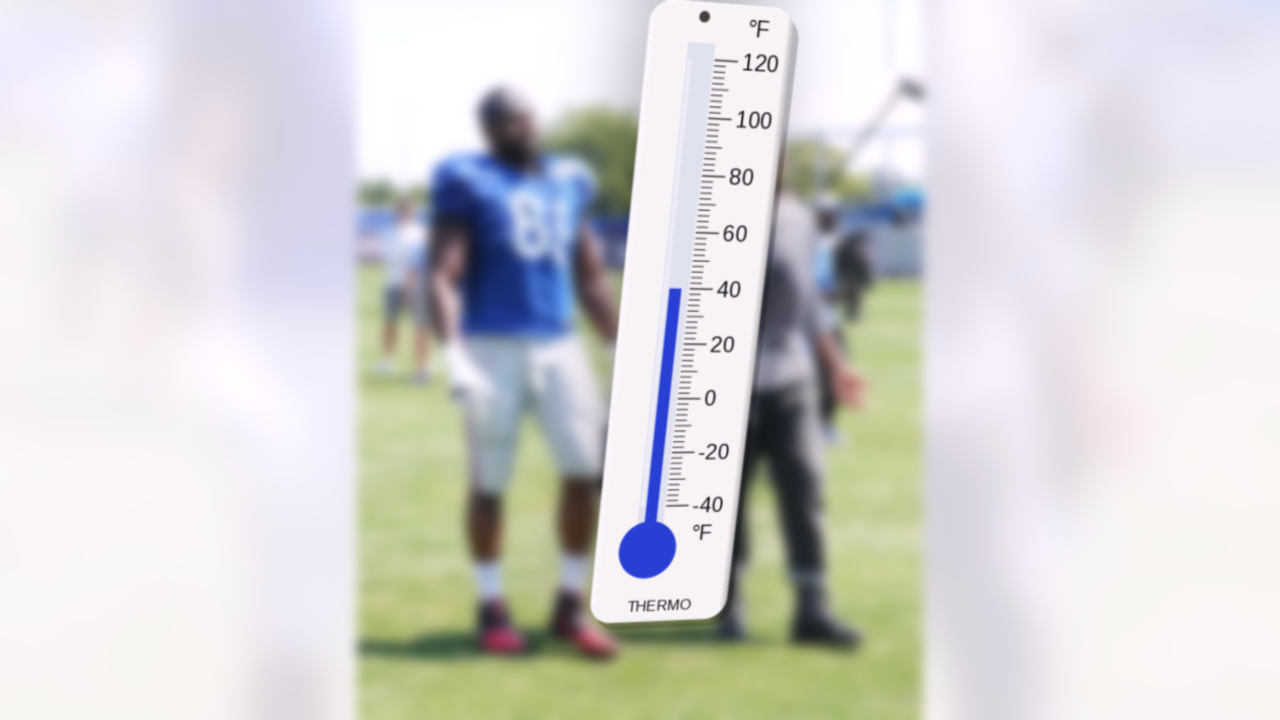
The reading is value=40 unit=°F
